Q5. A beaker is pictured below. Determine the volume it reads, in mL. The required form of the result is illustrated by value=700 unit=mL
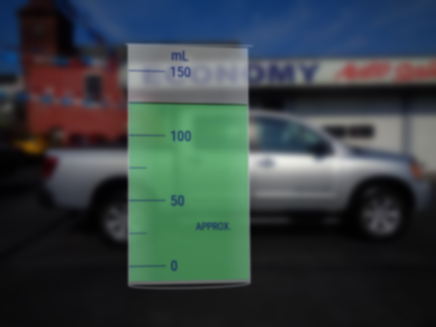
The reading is value=125 unit=mL
